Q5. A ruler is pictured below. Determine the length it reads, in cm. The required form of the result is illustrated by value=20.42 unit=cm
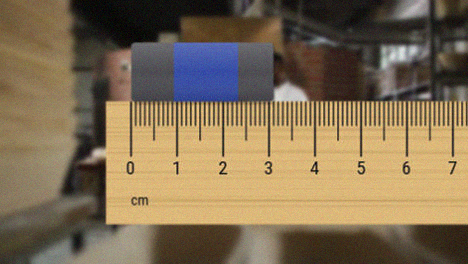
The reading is value=3.1 unit=cm
